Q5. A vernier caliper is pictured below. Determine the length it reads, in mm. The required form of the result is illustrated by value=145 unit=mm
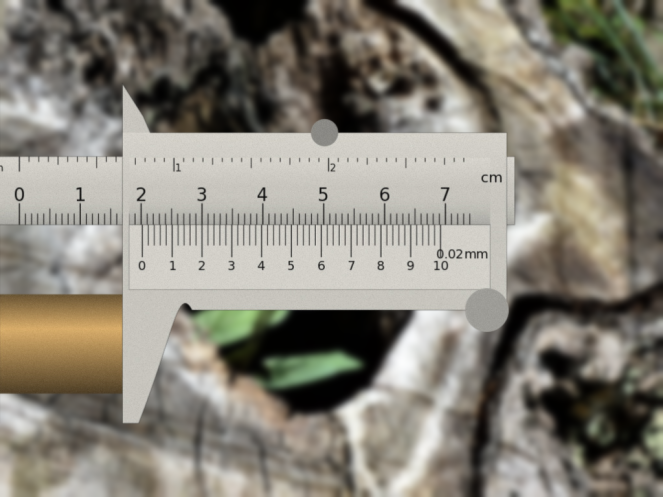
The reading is value=20.2 unit=mm
